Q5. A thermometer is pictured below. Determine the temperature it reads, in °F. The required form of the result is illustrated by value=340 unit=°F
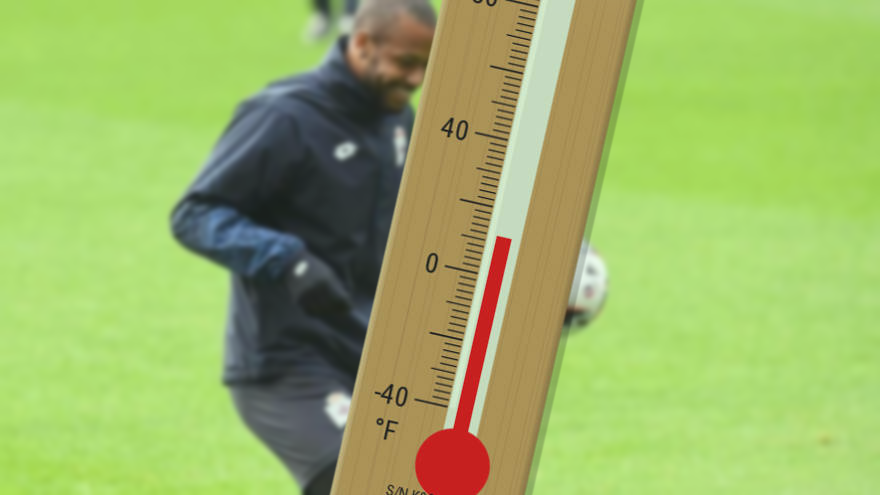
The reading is value=12 unit=°F
